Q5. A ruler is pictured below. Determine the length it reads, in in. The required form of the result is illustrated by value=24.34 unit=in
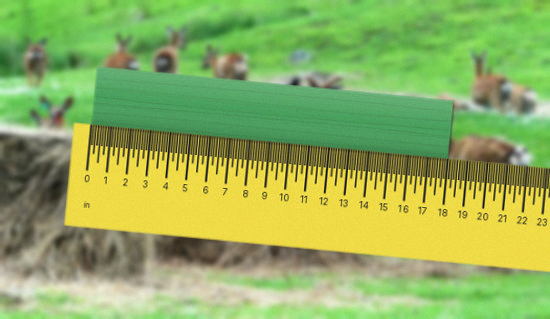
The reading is value=18 unit=in
